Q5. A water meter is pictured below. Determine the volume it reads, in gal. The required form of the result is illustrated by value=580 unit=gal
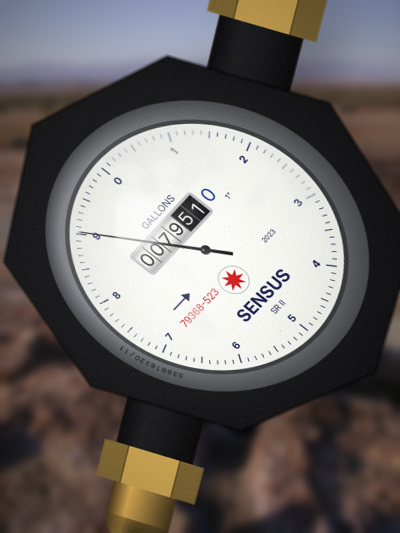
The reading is value=79509.0 unit=gal
